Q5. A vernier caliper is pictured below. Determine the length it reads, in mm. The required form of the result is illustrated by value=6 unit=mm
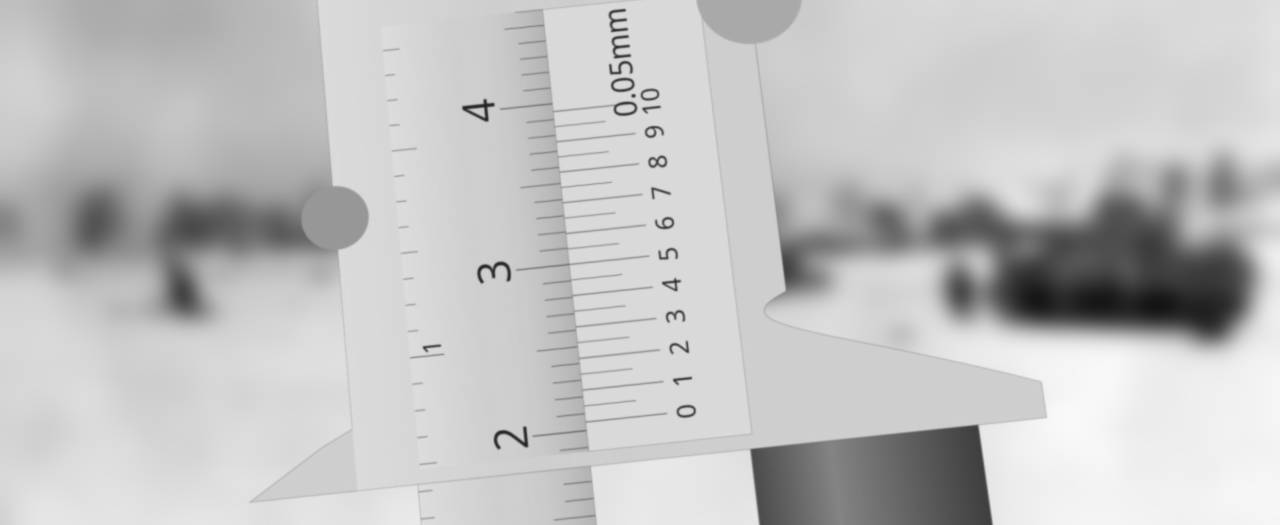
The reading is value=20.5 unit=mm
